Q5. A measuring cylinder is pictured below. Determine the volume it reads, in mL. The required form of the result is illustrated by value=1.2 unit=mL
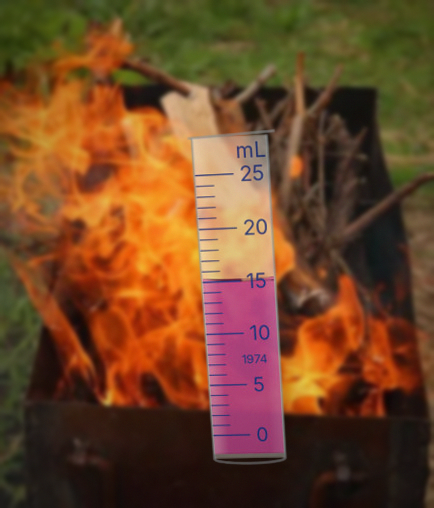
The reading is value=15 unit=mL
